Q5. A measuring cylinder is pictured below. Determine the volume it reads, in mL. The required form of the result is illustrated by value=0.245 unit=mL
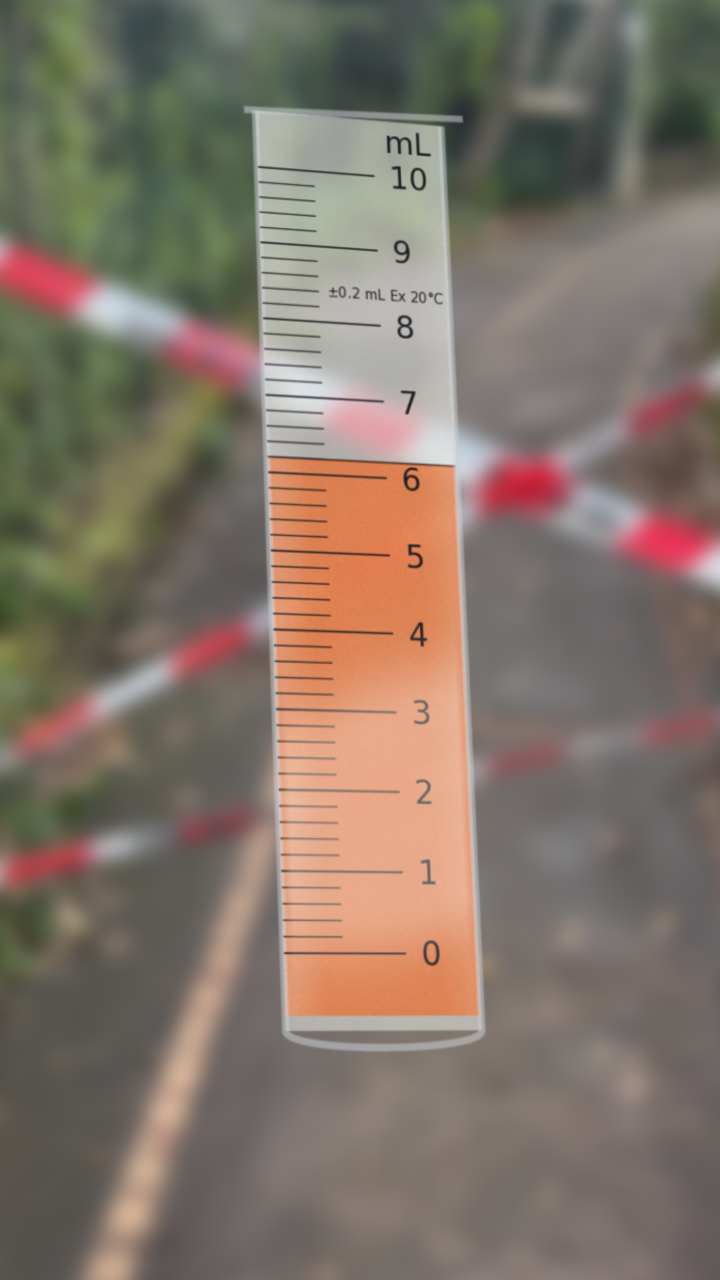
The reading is value=6.2 unit=mL
